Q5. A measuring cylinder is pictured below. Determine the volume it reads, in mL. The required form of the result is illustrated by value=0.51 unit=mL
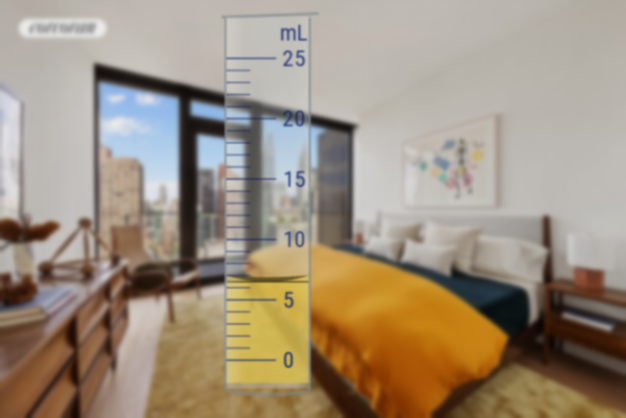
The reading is value=6.5 unit=mL
